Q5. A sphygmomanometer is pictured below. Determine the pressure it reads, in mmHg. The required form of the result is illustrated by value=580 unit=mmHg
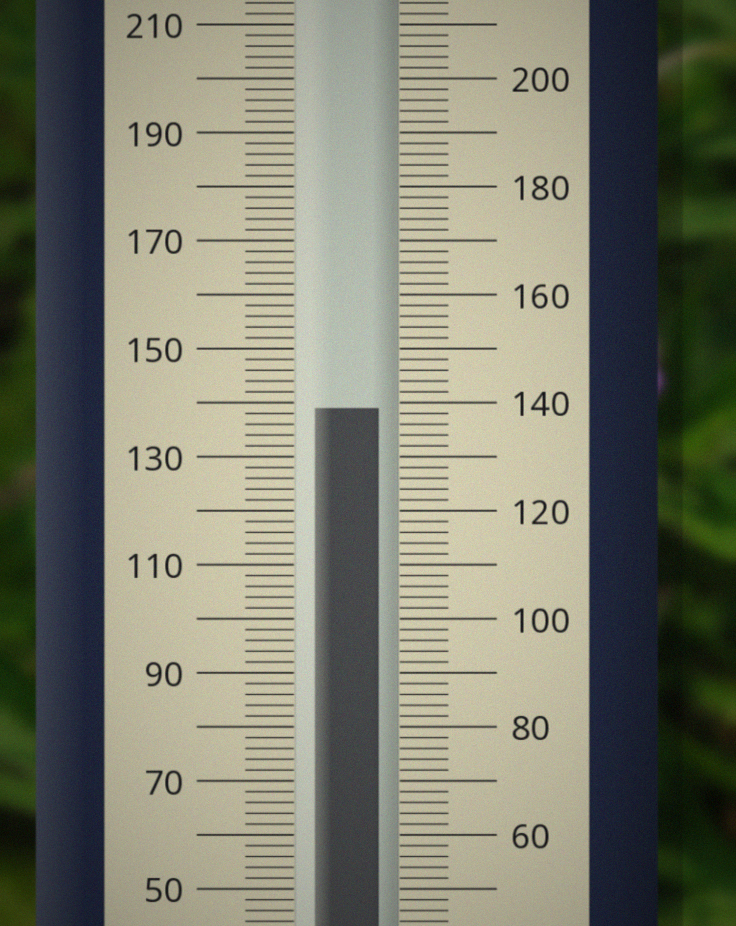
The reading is value=139 unit=mmHg
